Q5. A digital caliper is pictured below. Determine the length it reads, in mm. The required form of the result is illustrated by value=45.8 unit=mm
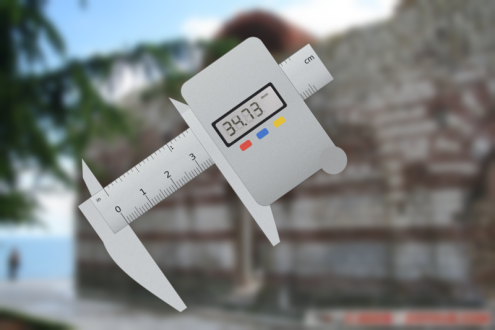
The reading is value=34.73 unit=mm
